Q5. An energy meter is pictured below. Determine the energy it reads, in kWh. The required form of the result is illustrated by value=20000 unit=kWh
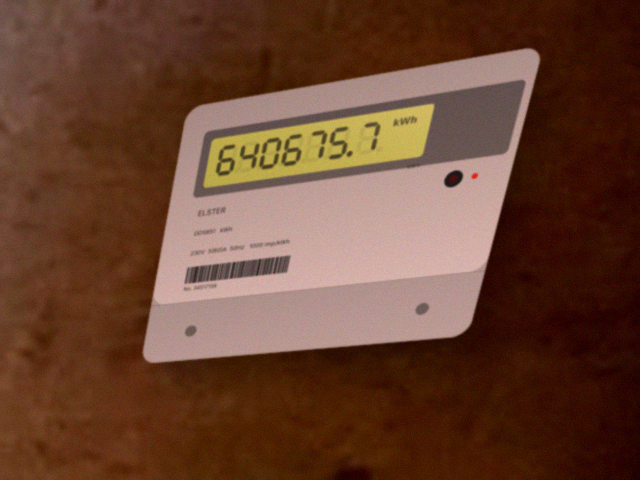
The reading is value=640675.7 unit=kWh
